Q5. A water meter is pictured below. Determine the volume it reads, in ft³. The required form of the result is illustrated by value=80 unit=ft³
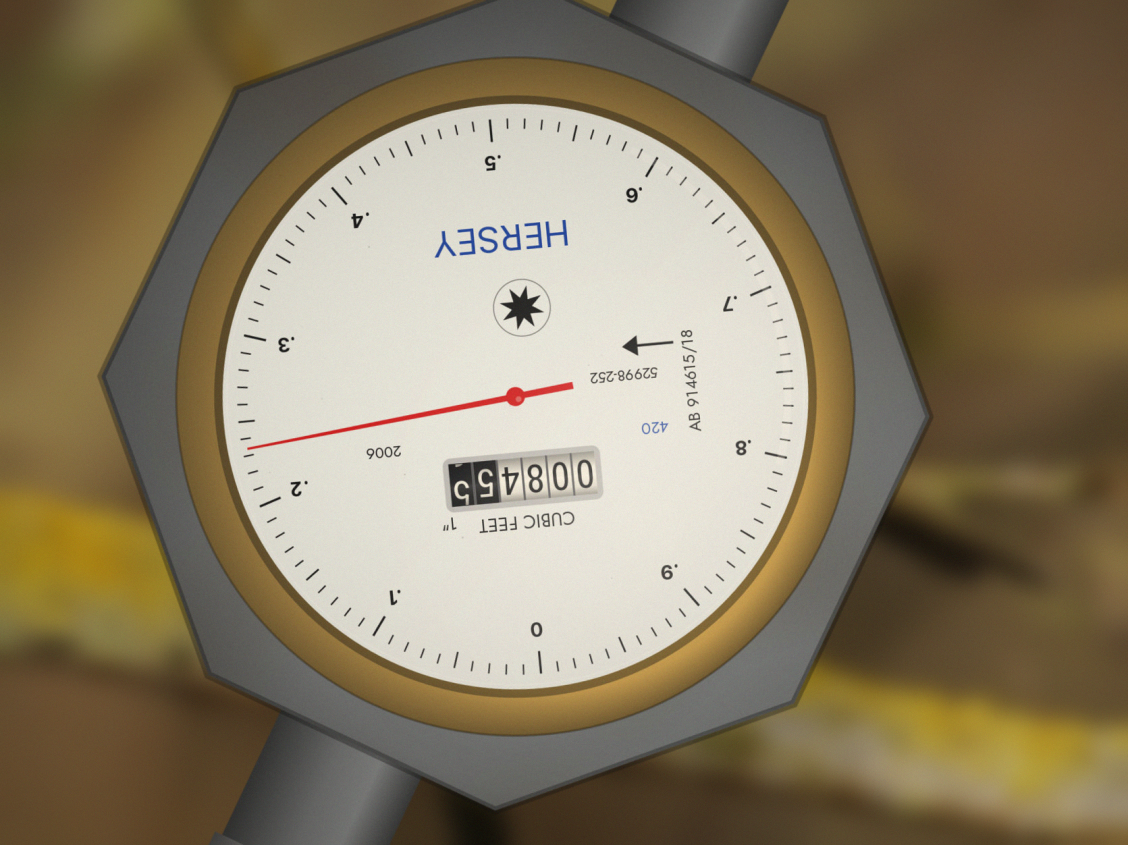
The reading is value=8455.23 unit=ft³
